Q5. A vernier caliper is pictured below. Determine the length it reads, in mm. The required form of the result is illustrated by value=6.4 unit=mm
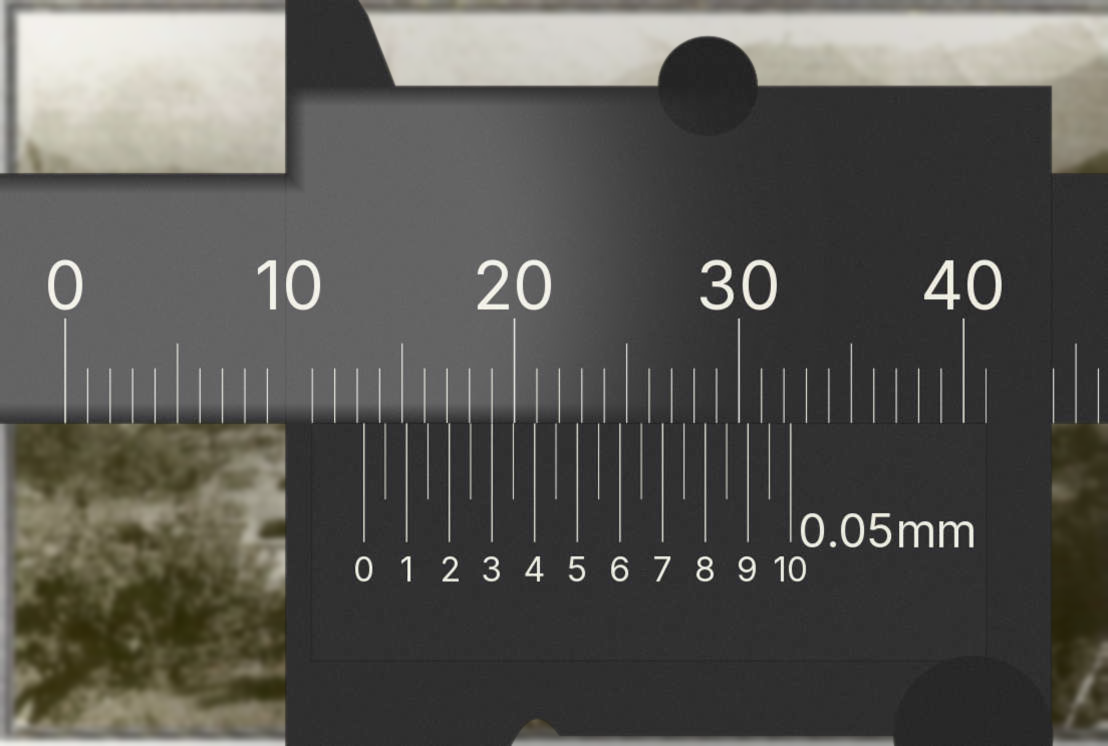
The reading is value=13.3 unit=mm
